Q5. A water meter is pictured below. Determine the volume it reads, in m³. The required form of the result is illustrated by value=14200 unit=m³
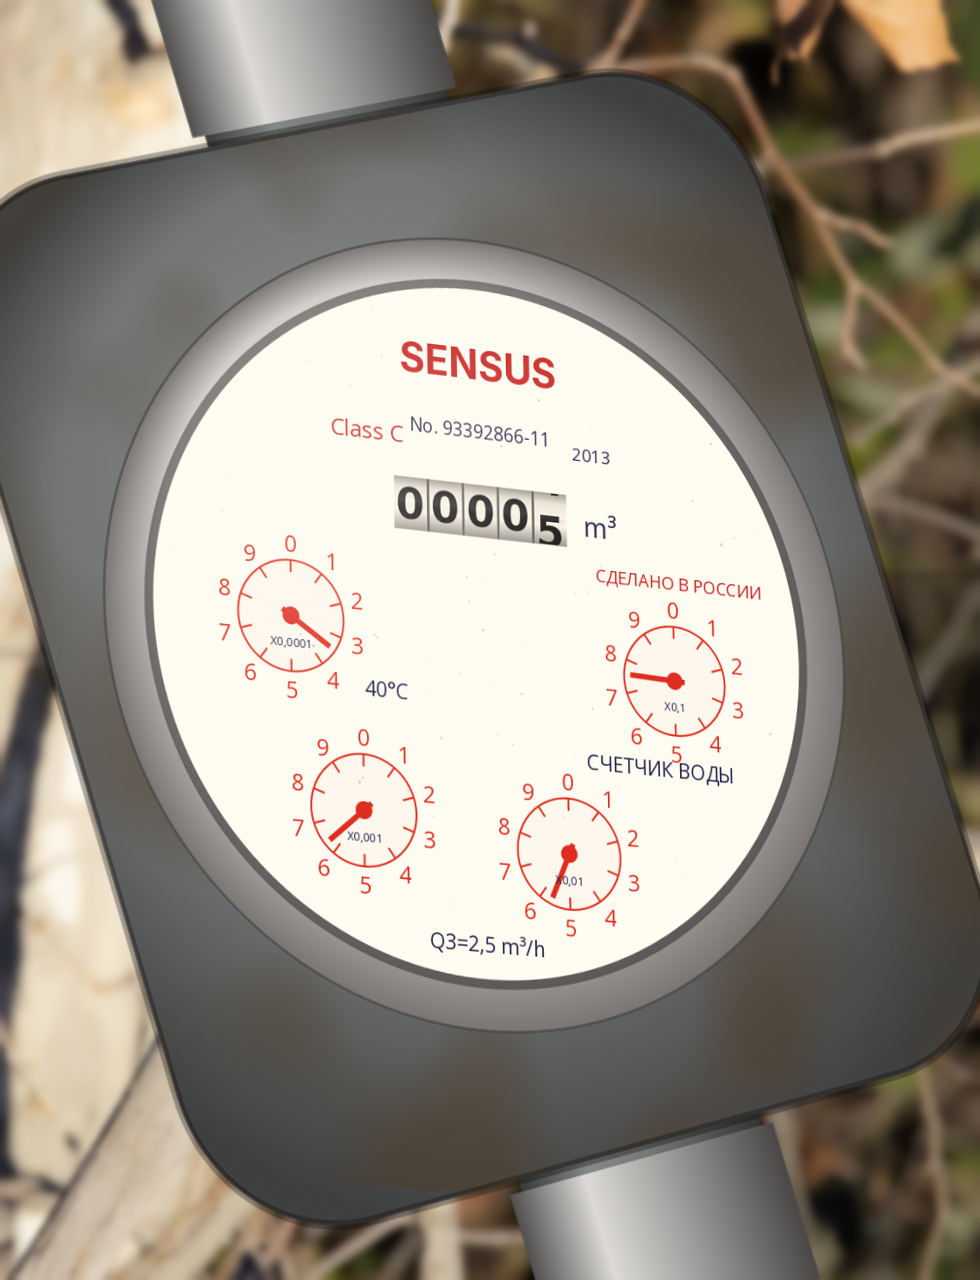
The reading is value=4.7563 unit=m³
